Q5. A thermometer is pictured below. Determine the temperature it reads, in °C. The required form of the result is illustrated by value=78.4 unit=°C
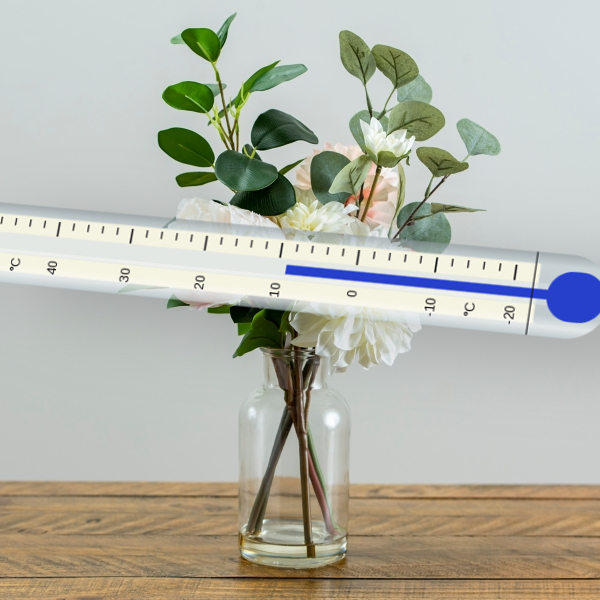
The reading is value=9 unit=°C
